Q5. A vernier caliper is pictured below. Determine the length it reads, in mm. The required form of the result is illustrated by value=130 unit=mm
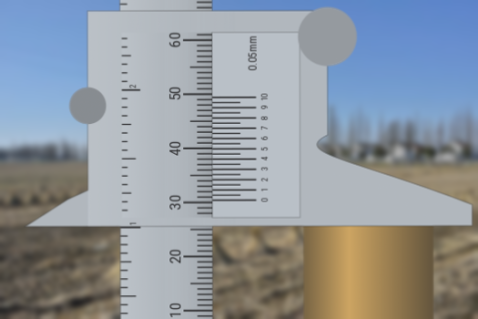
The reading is value=30.4 unit=mm
